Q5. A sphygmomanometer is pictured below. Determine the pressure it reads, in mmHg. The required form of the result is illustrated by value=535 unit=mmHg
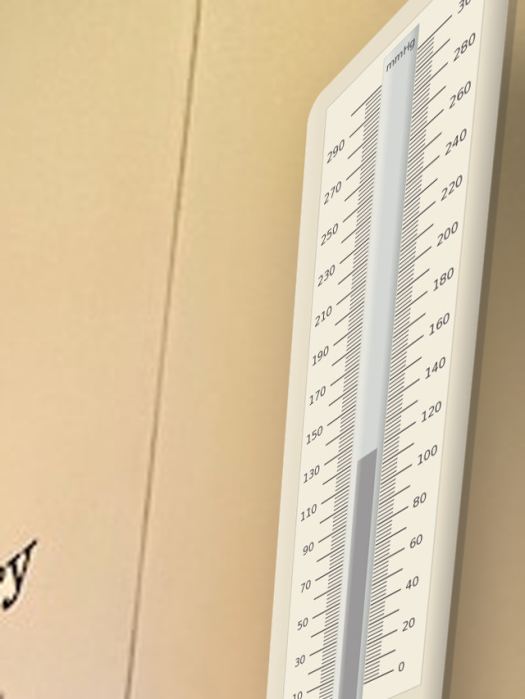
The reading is value=120 unit=mmHg
